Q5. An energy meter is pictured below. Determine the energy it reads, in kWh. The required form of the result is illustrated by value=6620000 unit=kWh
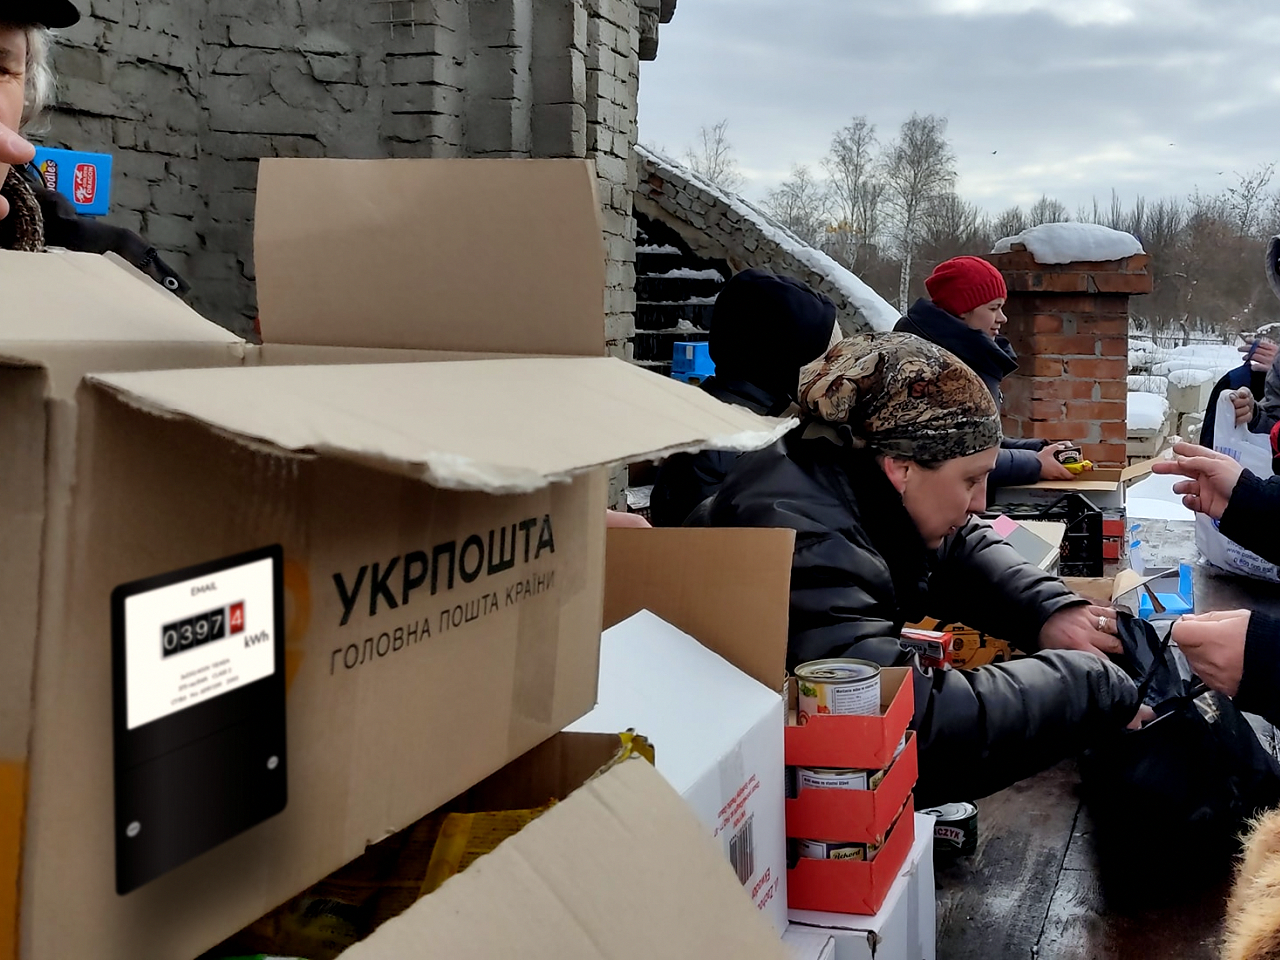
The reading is value=397.4 unit=kWh
